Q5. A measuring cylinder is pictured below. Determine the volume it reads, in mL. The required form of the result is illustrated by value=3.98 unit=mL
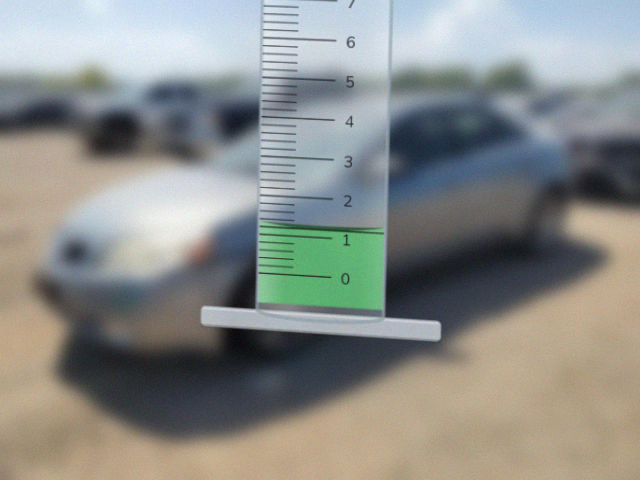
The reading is value=1.2 unit=mL
